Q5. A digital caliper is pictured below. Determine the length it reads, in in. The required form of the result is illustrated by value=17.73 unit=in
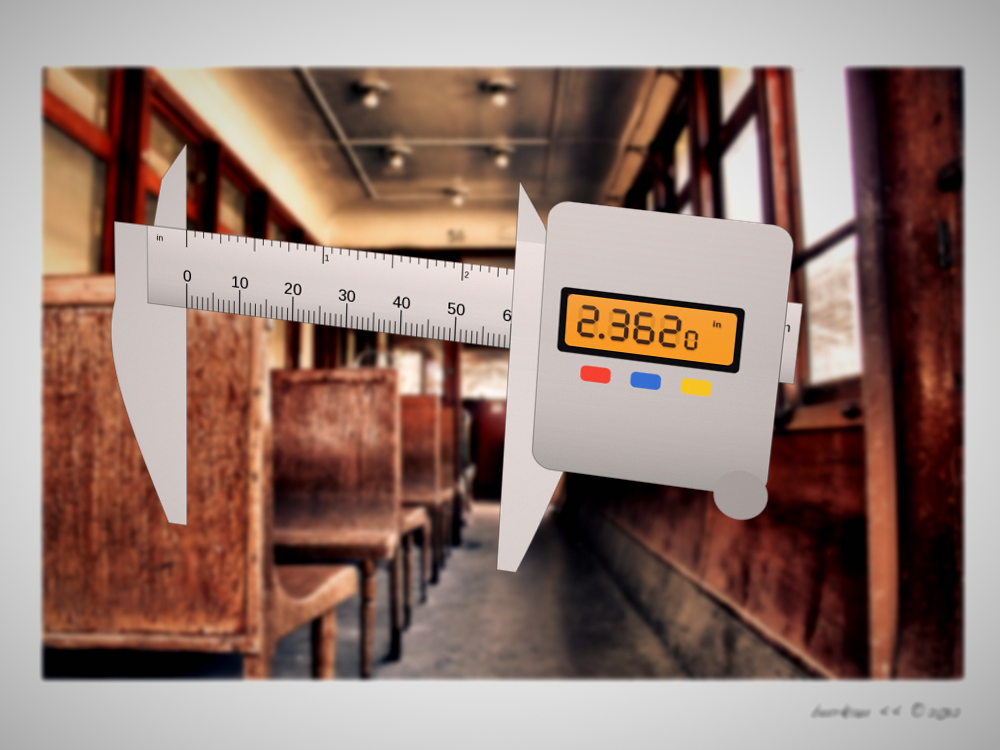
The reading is value=2.3620 unit=in
